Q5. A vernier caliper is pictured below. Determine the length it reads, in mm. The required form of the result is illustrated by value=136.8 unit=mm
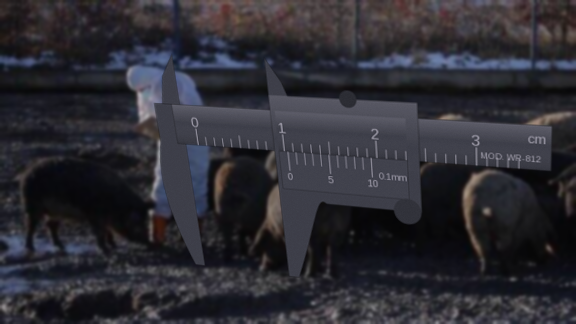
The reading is value=10.4 unit=mm
